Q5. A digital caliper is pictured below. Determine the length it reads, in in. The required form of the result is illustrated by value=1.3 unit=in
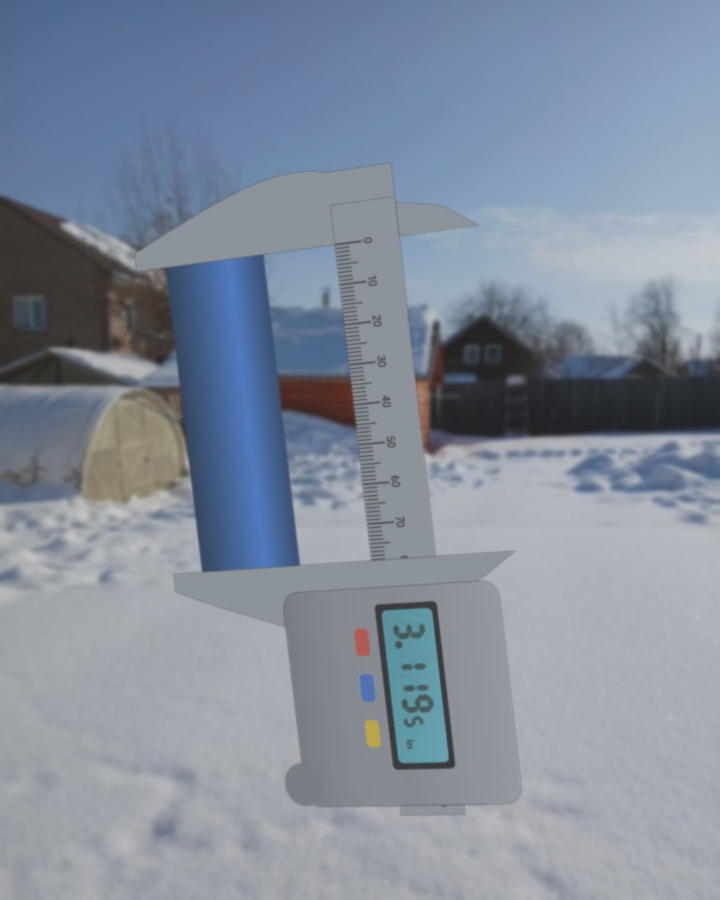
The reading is value=3.1195 unit=in
